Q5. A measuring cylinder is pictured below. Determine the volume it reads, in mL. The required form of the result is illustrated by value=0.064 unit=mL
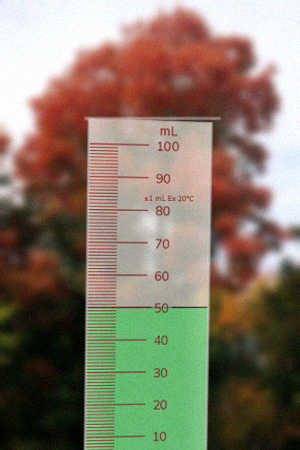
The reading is value=50 unit=mL
